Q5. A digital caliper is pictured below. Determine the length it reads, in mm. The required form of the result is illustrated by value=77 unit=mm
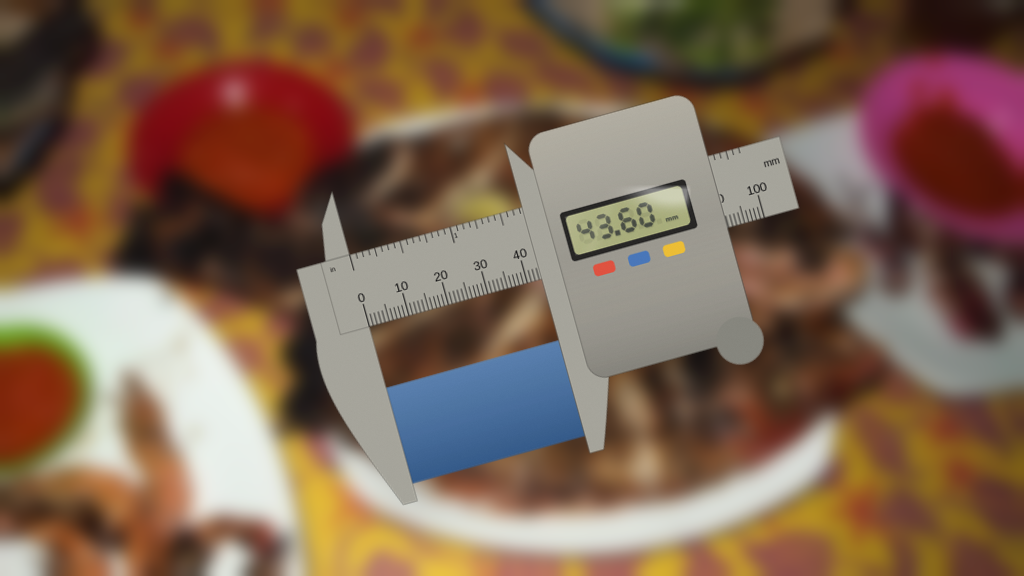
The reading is value=43.60 unit=mm
